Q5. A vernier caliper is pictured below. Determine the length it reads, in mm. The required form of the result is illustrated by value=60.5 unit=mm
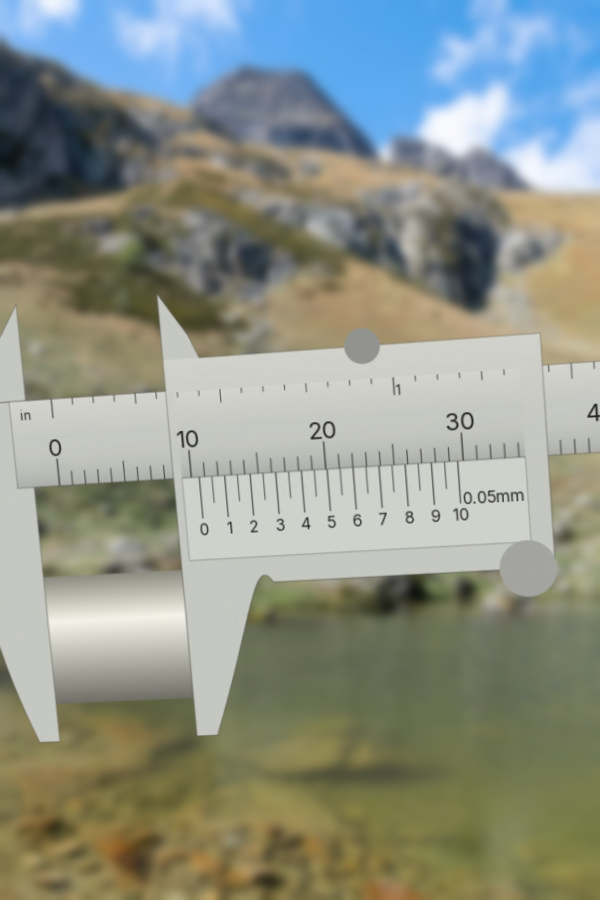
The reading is value=10.6 unit=mm
